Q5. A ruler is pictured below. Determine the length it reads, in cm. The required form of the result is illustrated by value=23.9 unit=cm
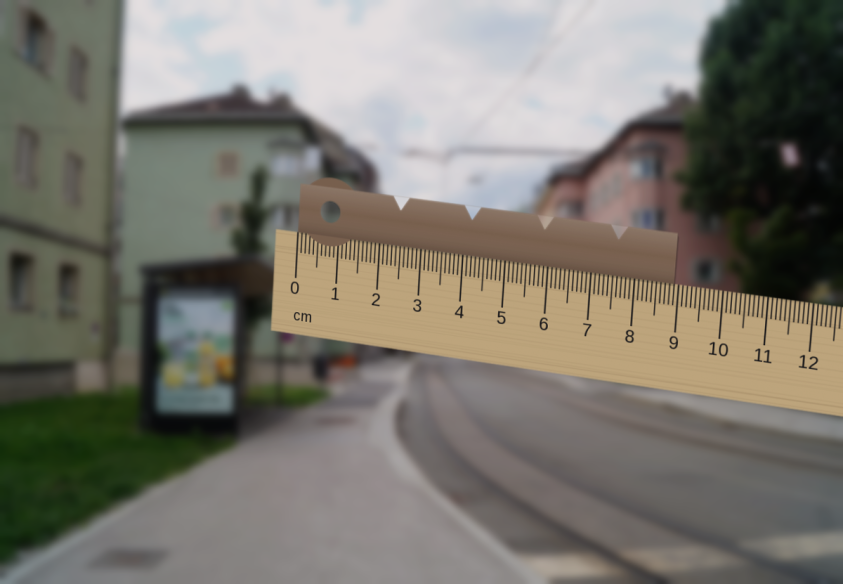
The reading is value=8.9 unit=cm
